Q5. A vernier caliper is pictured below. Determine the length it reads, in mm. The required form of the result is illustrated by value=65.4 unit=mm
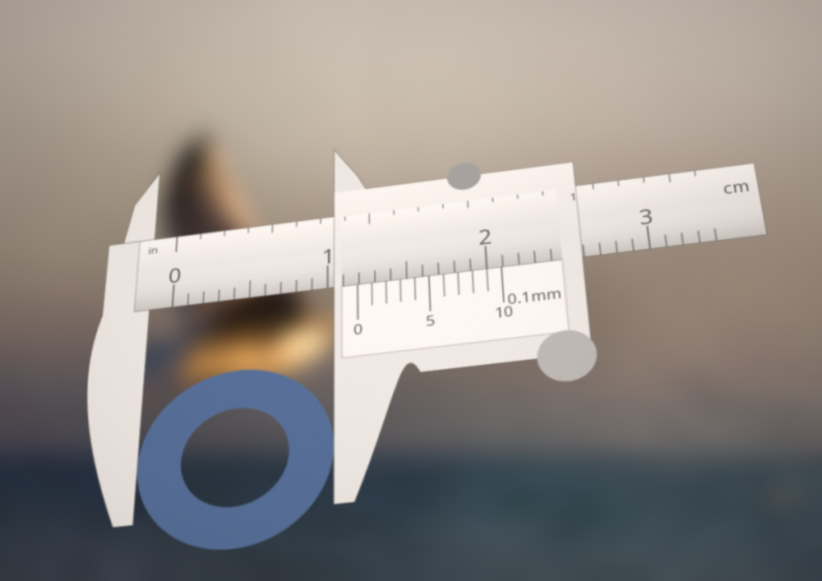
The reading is value=11.9 unit=mm
